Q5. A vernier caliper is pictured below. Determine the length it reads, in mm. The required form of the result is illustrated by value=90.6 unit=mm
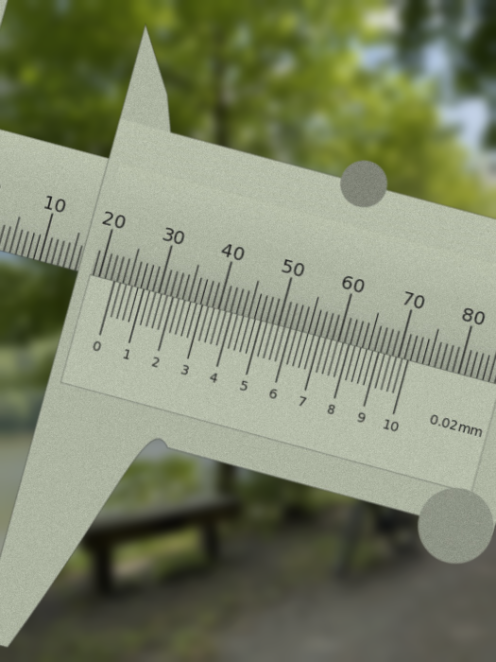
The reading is value=22.6 unit=mm
